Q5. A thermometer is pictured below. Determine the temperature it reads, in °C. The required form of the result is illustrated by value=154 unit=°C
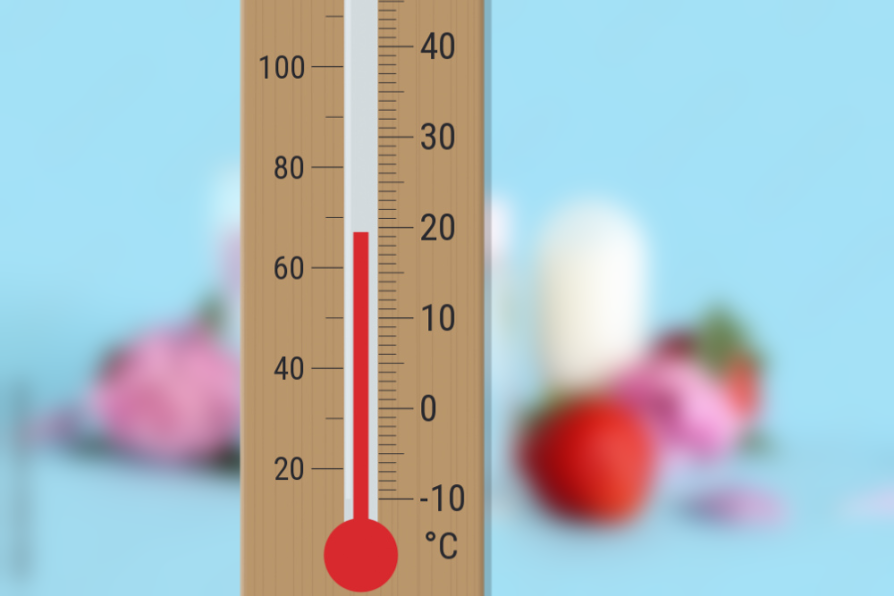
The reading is value=19.5 unit=°C
